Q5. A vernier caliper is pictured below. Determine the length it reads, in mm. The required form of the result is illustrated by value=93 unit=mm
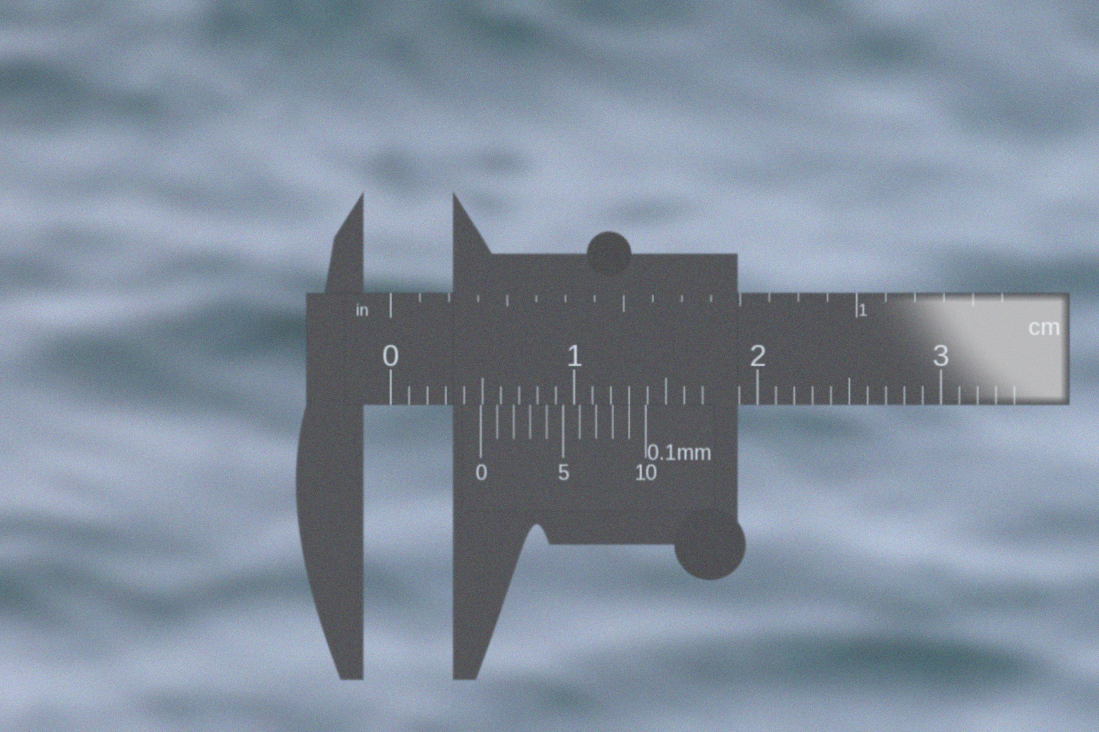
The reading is value=4.9 unit=mm
